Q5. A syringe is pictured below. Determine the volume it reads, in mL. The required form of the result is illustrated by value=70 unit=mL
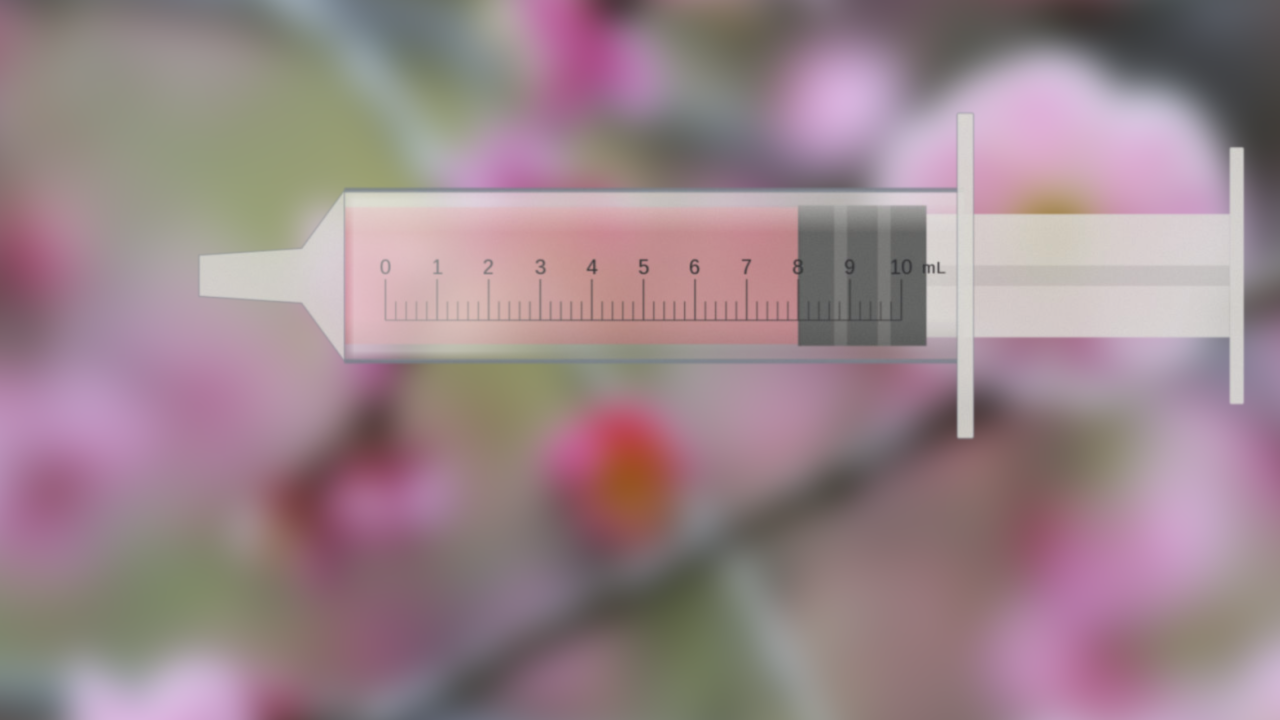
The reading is value=8 unit=mL
